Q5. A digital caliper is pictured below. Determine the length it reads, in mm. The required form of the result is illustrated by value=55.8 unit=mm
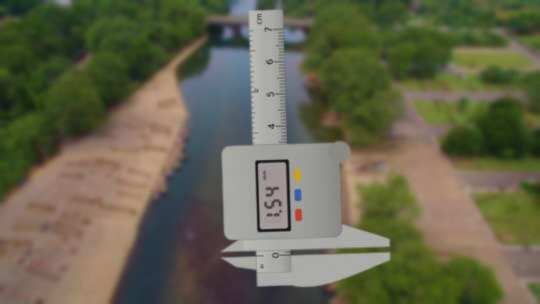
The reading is value=1.54 unit=mm
